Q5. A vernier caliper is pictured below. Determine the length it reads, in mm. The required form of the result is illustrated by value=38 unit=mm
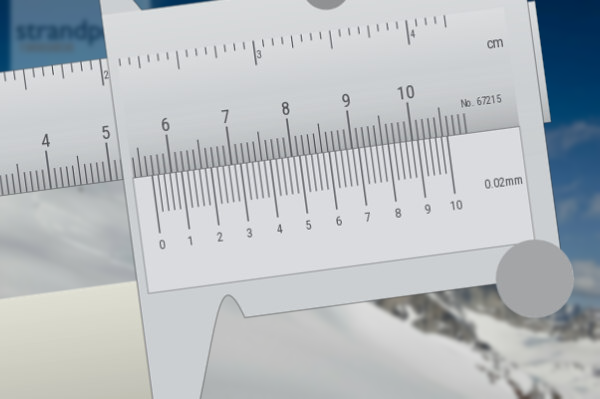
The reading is value=56.8 unit=mm
